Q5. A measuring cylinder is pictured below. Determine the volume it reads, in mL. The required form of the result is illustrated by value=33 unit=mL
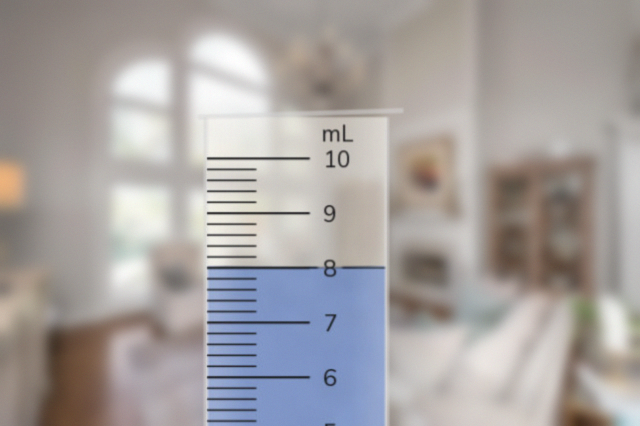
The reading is value=8 unit=mL
